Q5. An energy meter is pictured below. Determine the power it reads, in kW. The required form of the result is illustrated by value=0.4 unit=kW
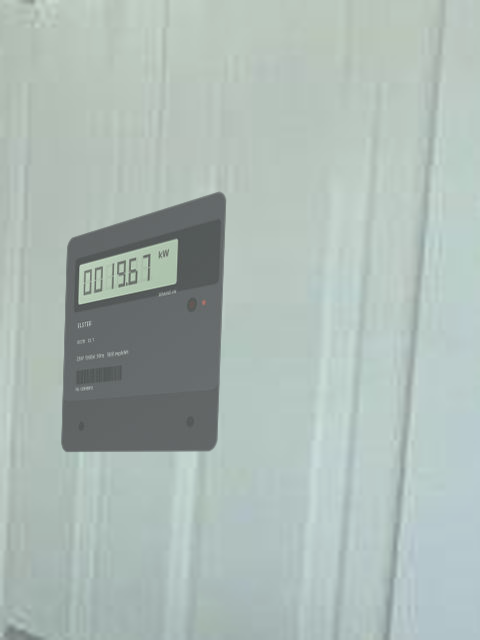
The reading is value=19.67 unit=kW
